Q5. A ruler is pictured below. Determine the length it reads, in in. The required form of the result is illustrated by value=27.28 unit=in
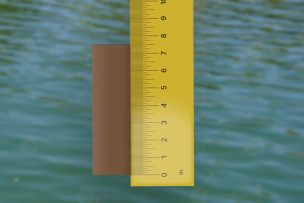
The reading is value=7.5 unit=in
